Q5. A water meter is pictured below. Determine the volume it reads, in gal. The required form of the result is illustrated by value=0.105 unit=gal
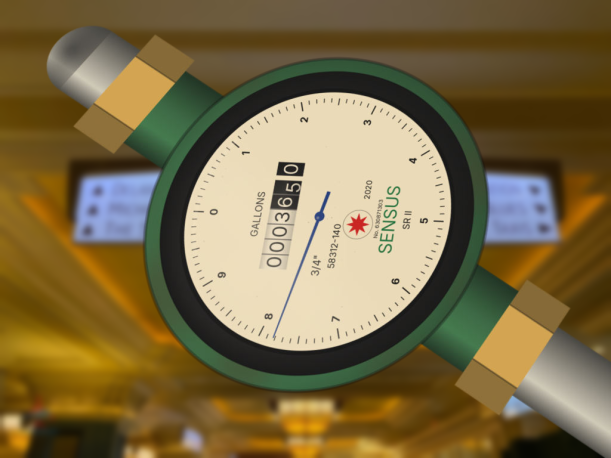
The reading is value=3647.8 unit=gal
